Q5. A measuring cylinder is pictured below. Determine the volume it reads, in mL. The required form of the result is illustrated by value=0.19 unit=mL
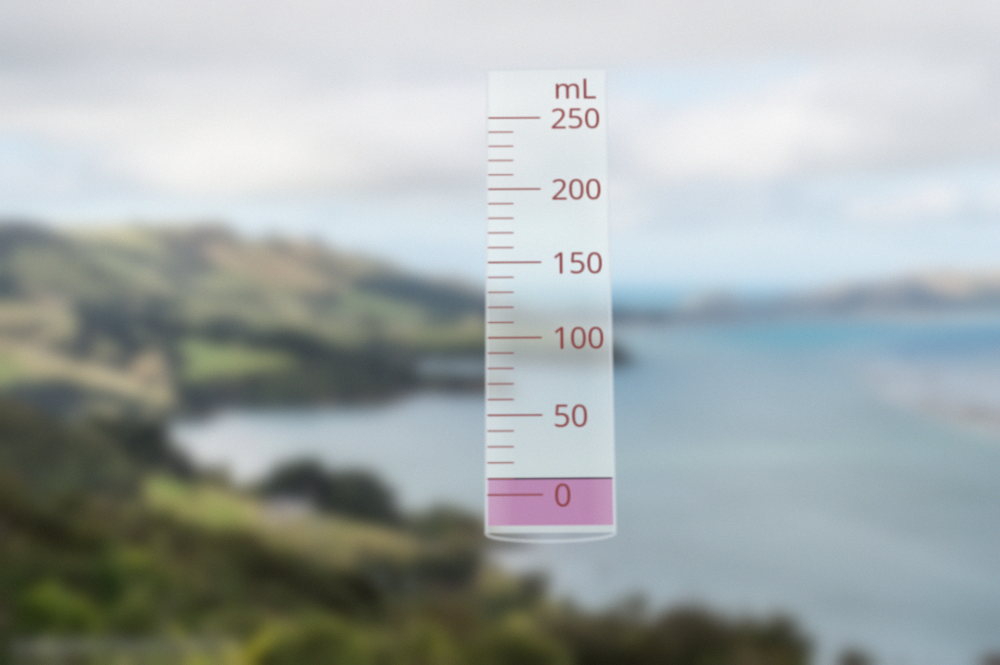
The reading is value=10 unit=mL
